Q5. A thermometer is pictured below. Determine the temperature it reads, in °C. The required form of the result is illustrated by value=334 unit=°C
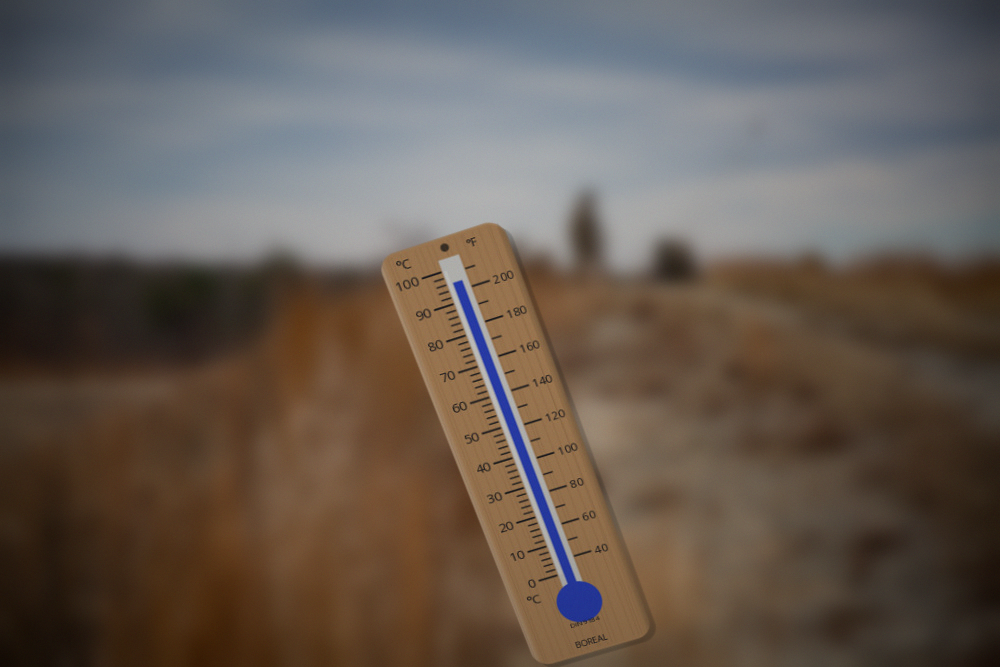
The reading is value=96 unit=°C
